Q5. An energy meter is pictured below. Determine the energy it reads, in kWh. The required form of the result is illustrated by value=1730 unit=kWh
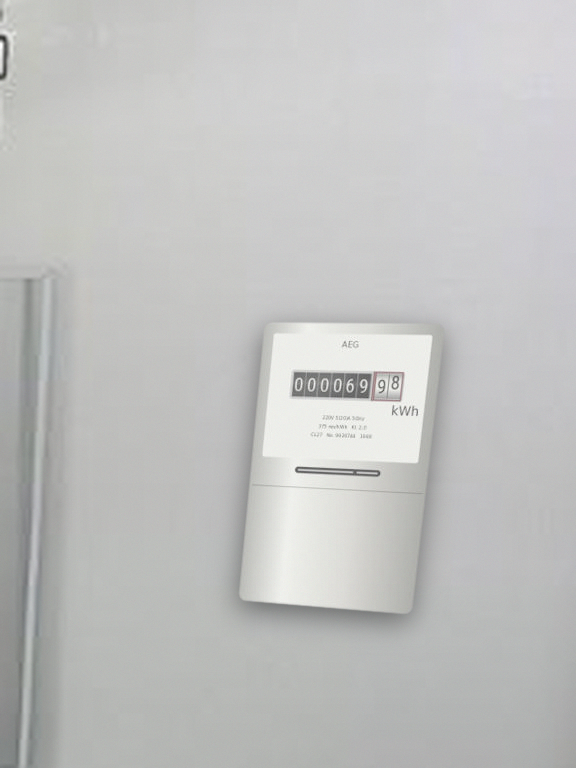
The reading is value=69.98 unit=kWh
